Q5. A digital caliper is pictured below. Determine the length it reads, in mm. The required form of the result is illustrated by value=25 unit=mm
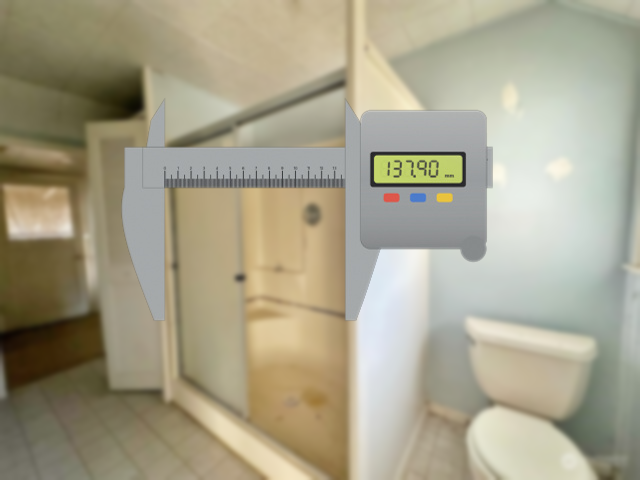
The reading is value=137.90 unit=mm
